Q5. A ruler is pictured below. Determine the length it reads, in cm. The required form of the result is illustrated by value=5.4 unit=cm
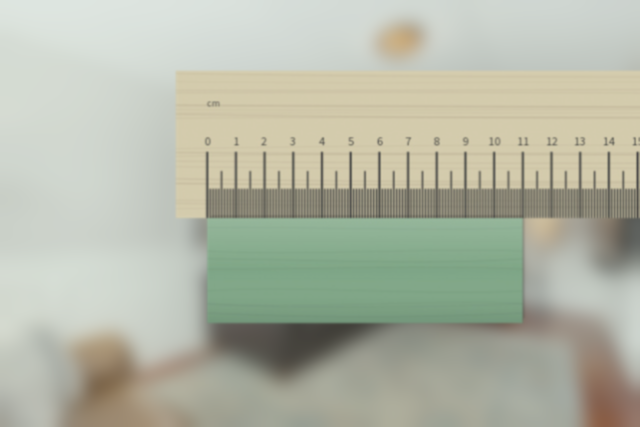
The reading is value=11 unit=cm
